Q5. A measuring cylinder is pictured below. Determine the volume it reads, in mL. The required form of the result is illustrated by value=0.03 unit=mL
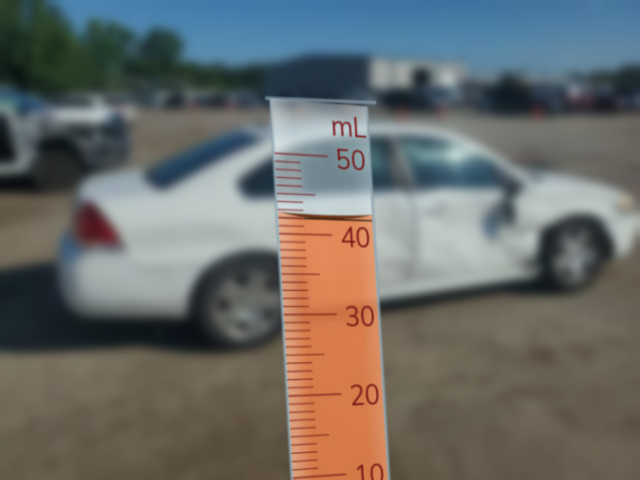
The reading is value=42 unit=mL
